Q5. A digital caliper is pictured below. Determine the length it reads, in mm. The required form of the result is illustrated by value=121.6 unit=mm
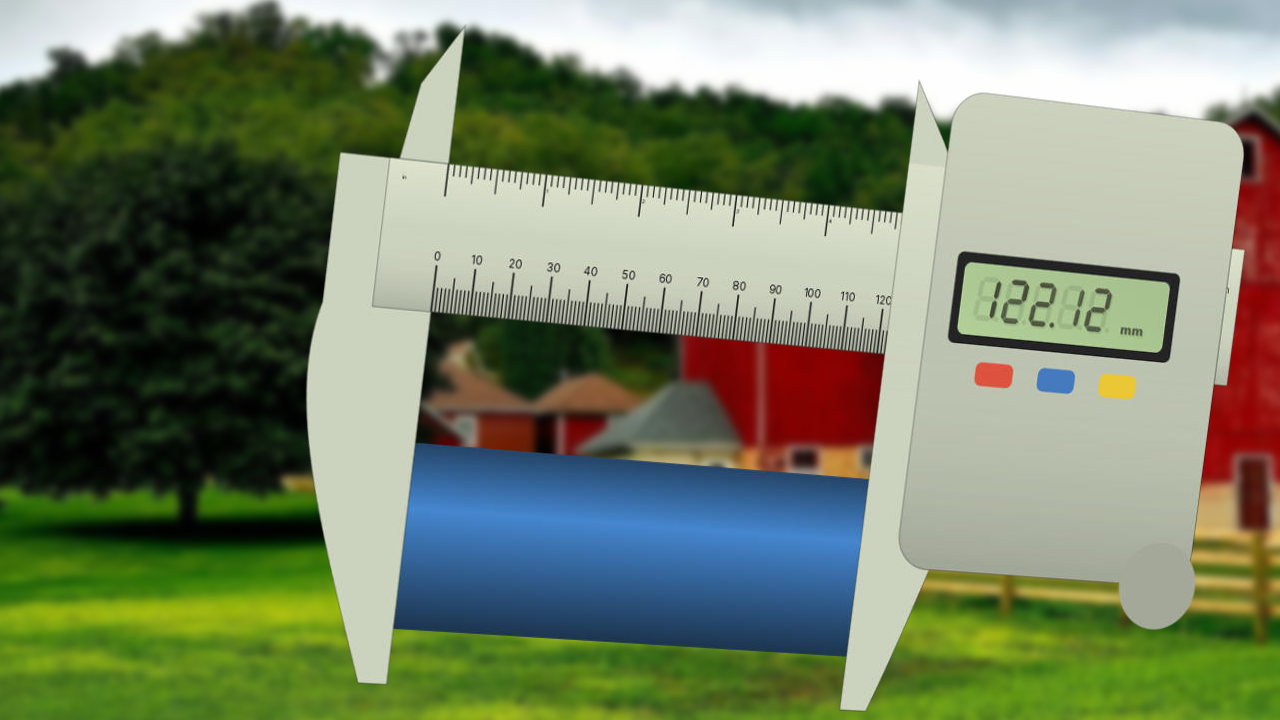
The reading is value=122.12 unit=mm
